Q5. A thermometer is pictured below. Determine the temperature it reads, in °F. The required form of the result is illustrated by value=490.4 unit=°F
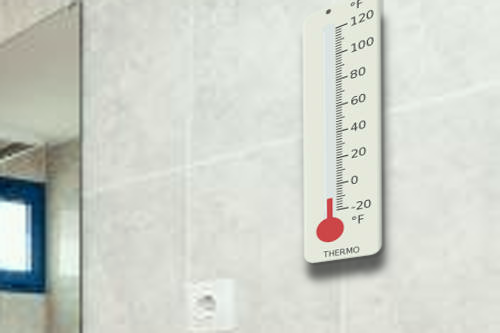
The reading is value=-10 unit=°F
